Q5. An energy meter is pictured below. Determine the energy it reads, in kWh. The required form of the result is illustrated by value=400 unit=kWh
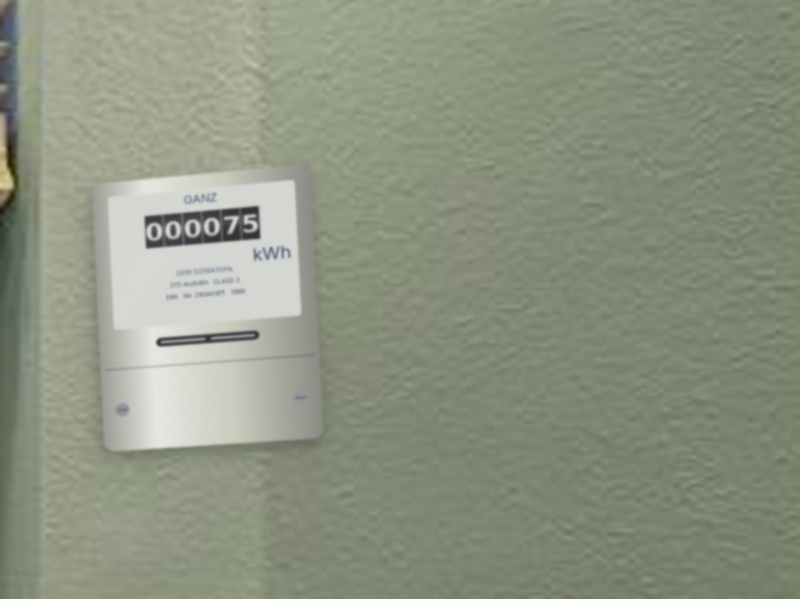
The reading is value=75 unit=kWh
